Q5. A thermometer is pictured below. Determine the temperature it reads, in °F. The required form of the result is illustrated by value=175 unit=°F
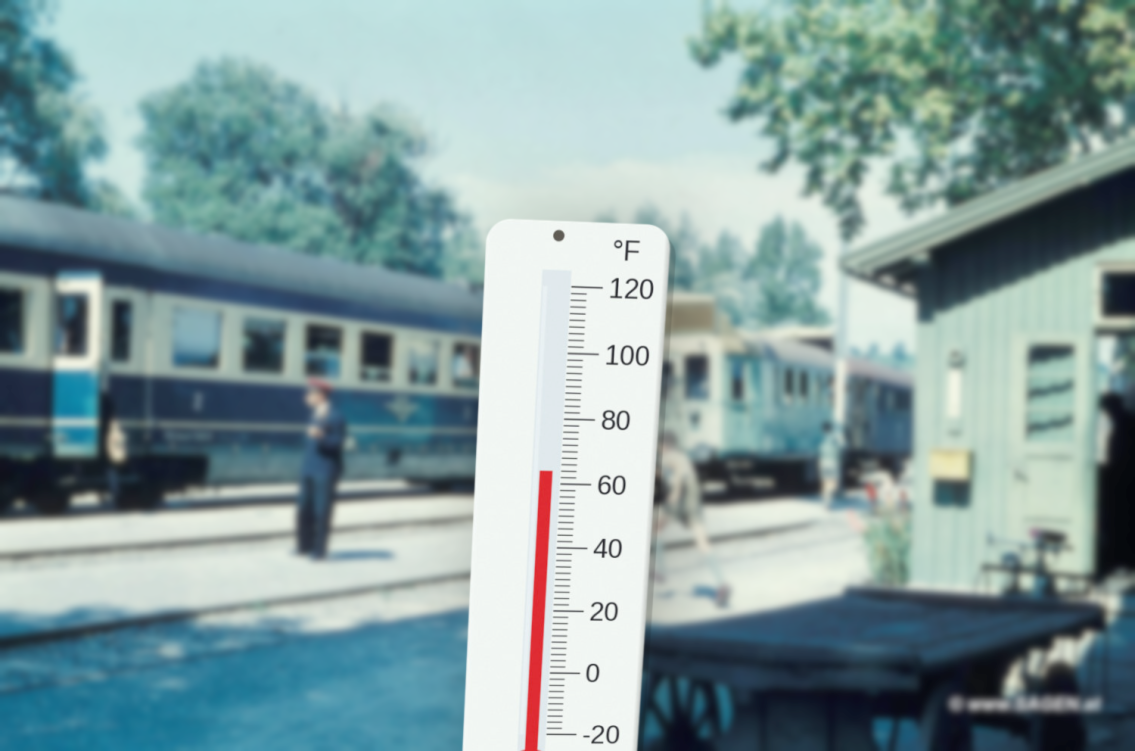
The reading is value=64 unit=°F
